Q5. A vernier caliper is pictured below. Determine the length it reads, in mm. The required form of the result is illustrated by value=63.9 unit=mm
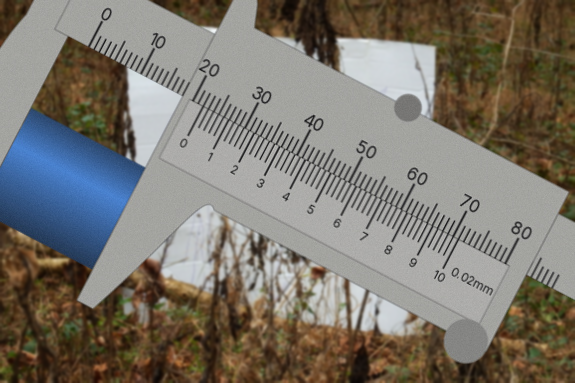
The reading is value=22.0 unit=mm
